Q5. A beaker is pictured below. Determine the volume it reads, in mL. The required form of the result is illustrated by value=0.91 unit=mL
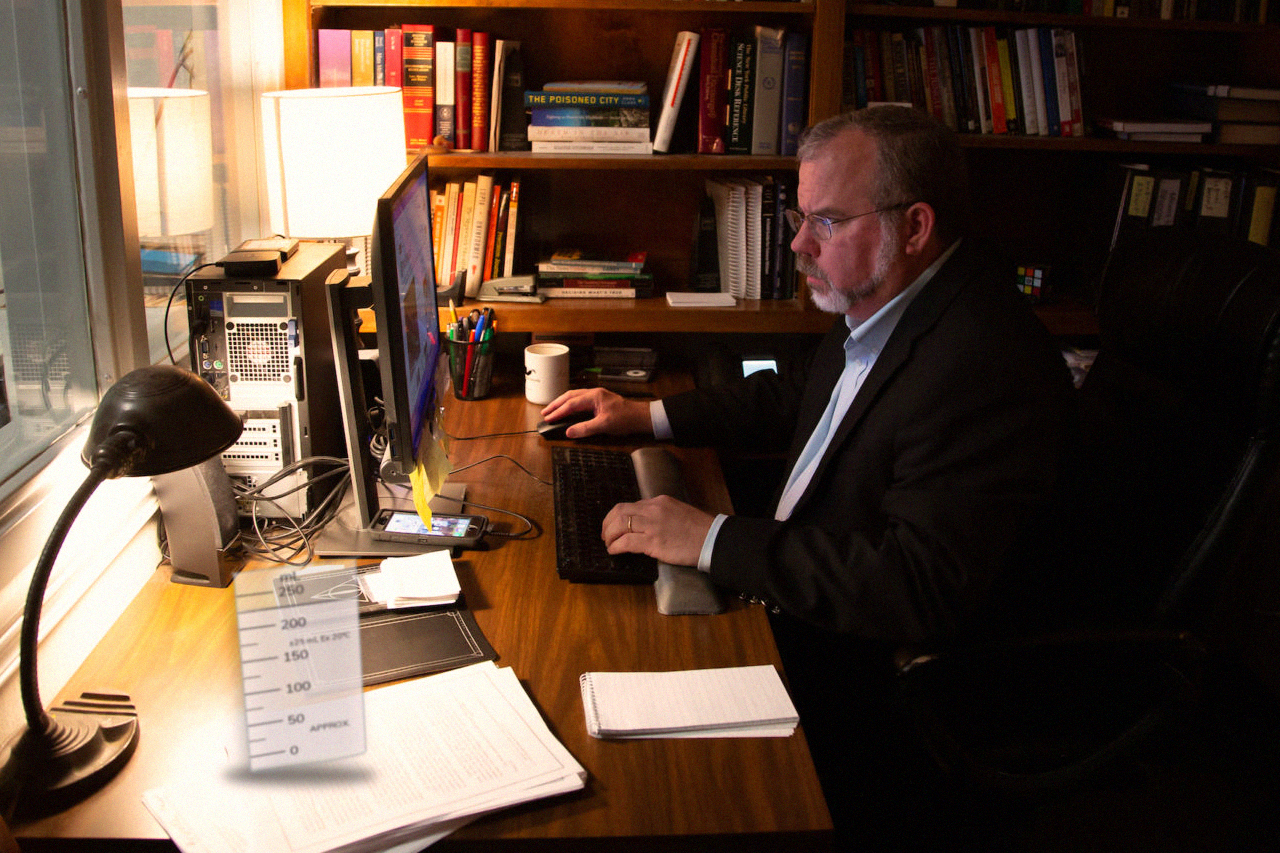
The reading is value=225 unit=mL
